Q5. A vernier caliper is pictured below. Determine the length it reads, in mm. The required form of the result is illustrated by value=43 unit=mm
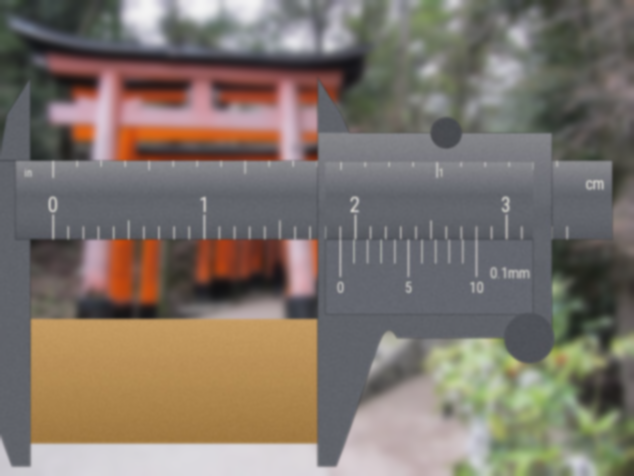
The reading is value=19.0 unit=mm
